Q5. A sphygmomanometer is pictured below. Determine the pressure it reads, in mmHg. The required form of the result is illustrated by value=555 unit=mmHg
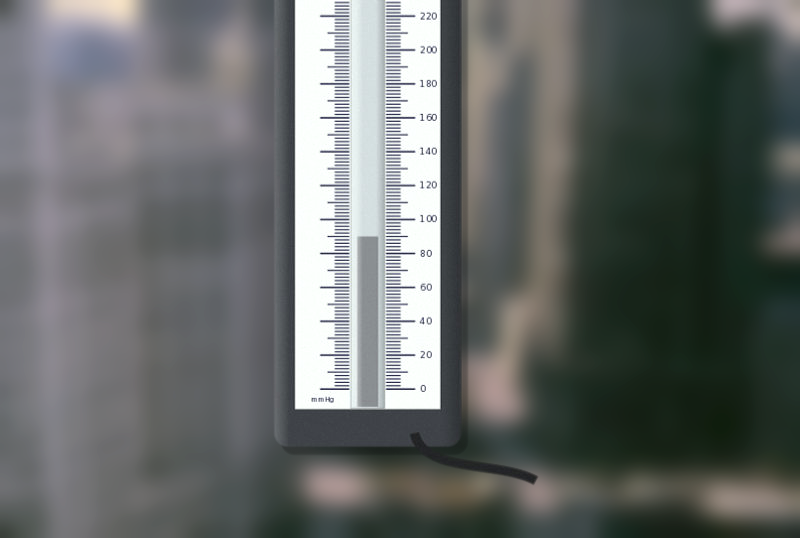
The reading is value=90 unit=mmHg
